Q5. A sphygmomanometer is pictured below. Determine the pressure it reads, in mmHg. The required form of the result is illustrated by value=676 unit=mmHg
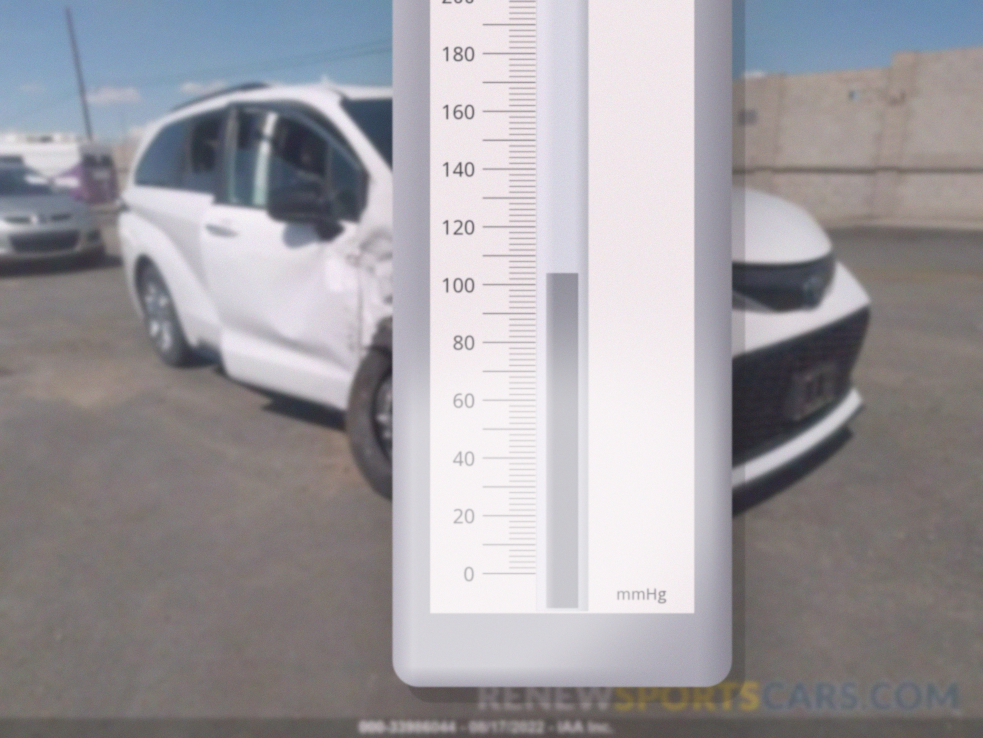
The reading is value=104 unit=mmHg
